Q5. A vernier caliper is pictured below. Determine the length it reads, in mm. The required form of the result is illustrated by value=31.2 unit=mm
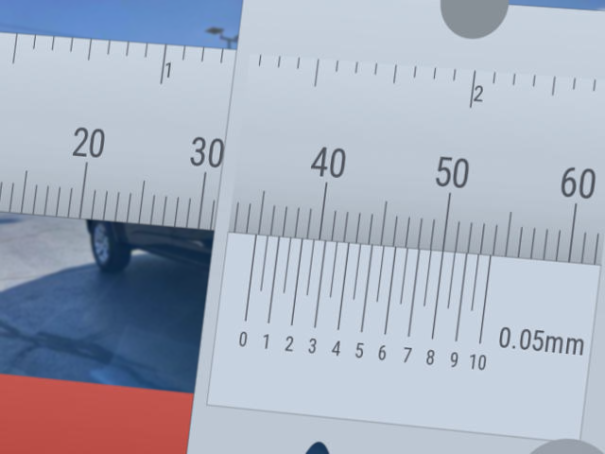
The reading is value=34.8 unit=mm
